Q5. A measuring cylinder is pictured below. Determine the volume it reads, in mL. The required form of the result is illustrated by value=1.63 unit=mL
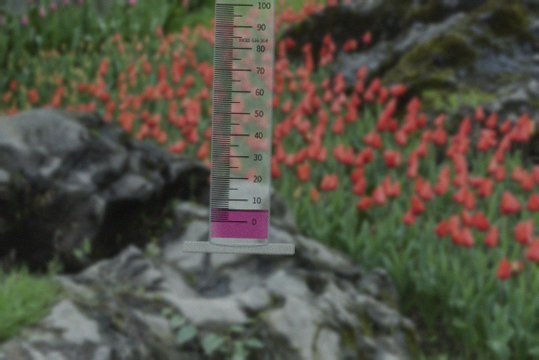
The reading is value=5 unit=mL
